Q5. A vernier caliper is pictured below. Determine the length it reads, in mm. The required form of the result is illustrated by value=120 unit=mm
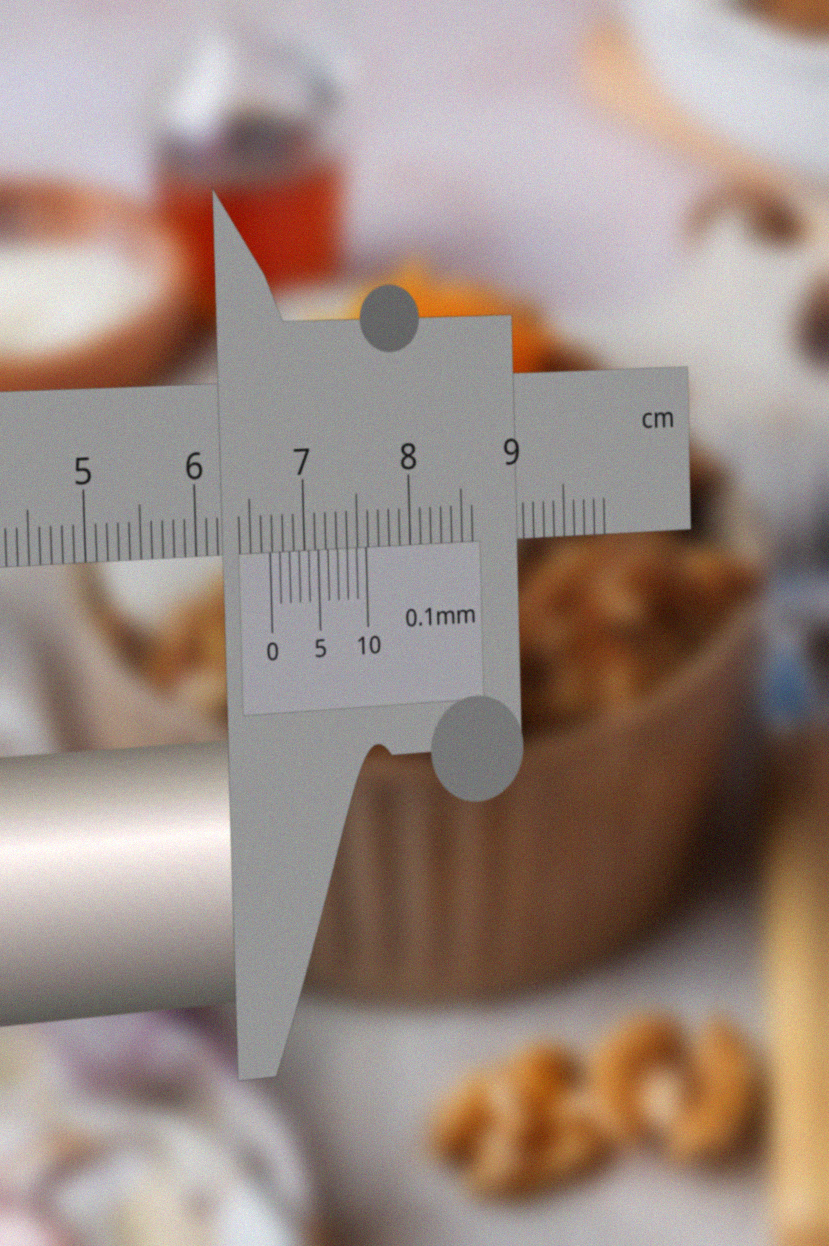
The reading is value=66.8 unit=mm
